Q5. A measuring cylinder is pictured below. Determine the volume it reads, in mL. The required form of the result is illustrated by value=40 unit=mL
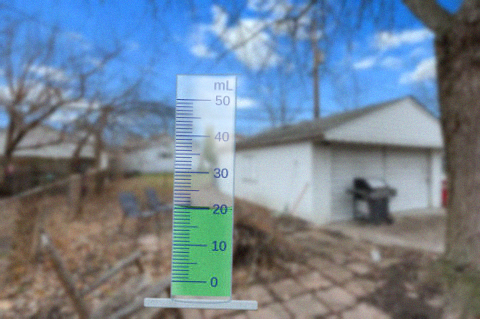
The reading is value=20 unit=mL
